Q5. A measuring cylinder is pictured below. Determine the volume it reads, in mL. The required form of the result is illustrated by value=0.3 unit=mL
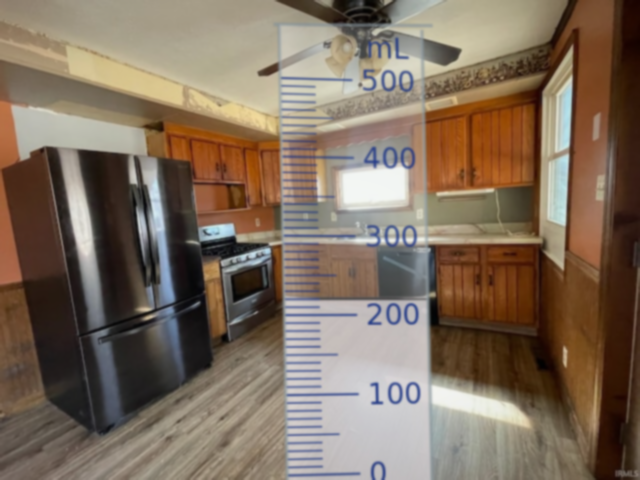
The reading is value=220 unit=mL
